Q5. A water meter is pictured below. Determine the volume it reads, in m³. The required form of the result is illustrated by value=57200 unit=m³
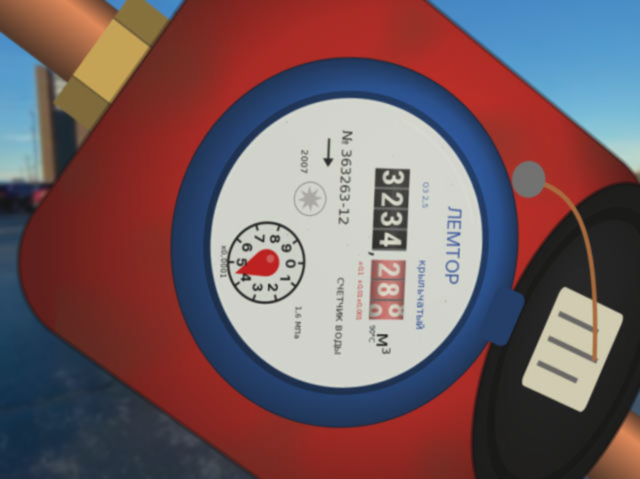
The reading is value=3234.2884 unit=m³
